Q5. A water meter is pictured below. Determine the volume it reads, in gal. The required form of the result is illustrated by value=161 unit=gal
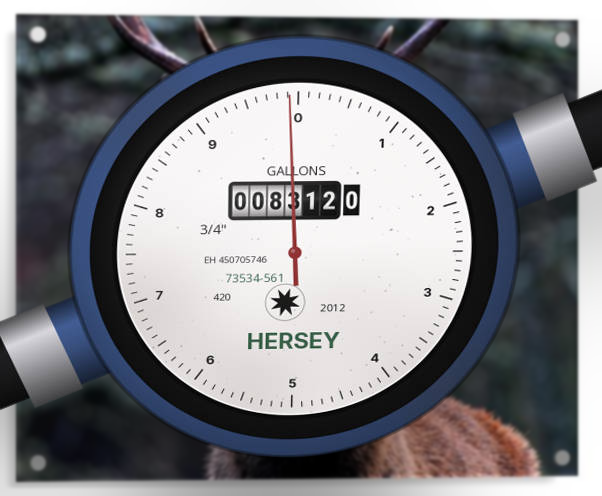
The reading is value=83119.9 unit=gal
